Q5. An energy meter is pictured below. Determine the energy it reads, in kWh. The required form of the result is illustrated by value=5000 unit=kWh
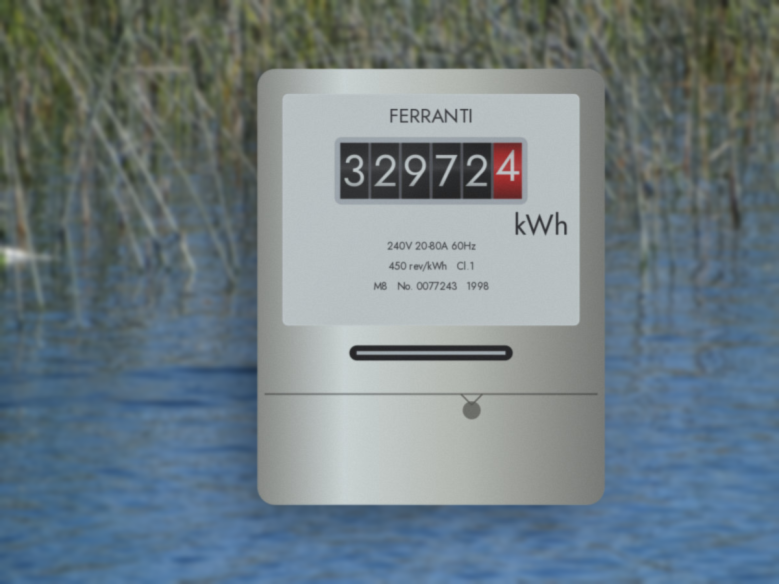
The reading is value=32972.4 unit=kWh
